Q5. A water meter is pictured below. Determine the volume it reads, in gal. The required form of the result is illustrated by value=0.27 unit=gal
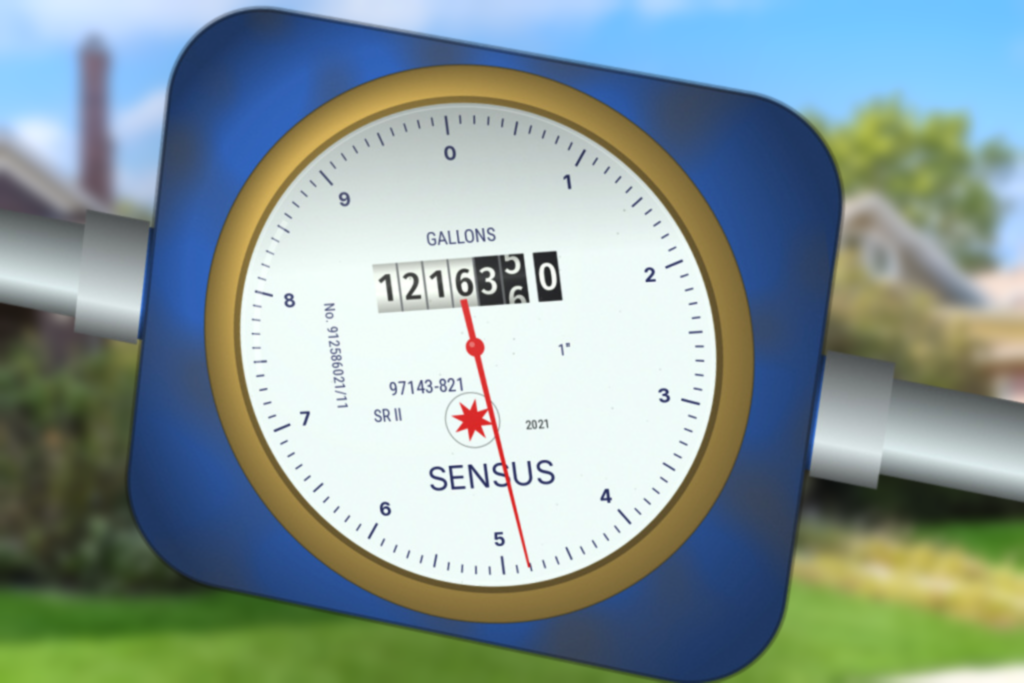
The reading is value=1216354.8 unit=gal
